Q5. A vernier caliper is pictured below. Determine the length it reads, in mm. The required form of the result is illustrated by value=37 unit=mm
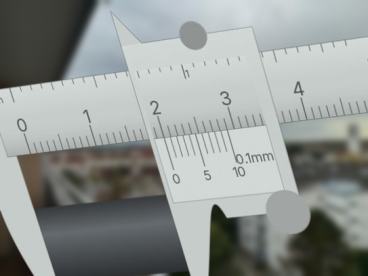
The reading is value=20.0 unit=mm
